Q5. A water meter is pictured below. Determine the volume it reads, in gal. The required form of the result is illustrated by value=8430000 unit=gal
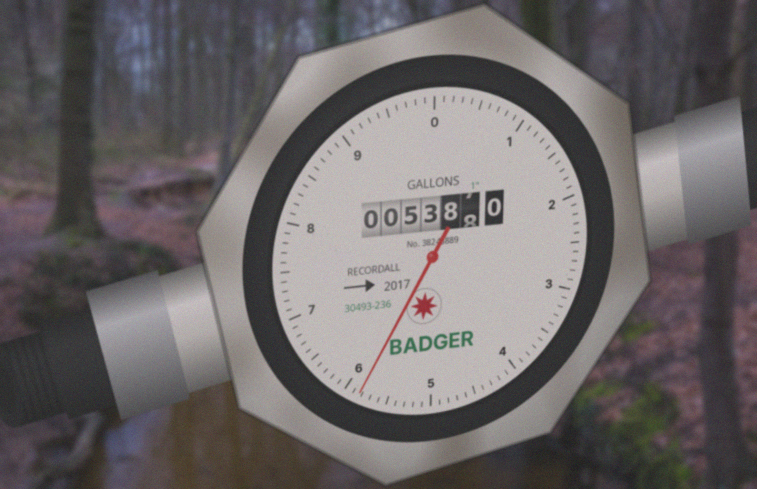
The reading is value=53875.8 unit=gal
